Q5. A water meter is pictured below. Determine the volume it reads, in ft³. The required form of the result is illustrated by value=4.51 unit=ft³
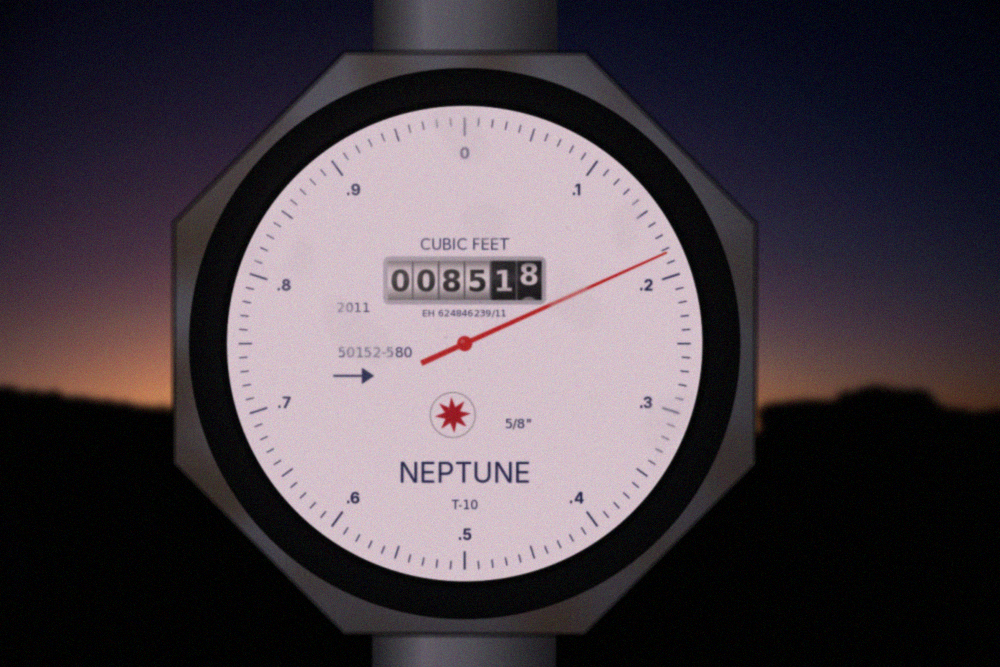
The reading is value=8518.18 unit=ft³
